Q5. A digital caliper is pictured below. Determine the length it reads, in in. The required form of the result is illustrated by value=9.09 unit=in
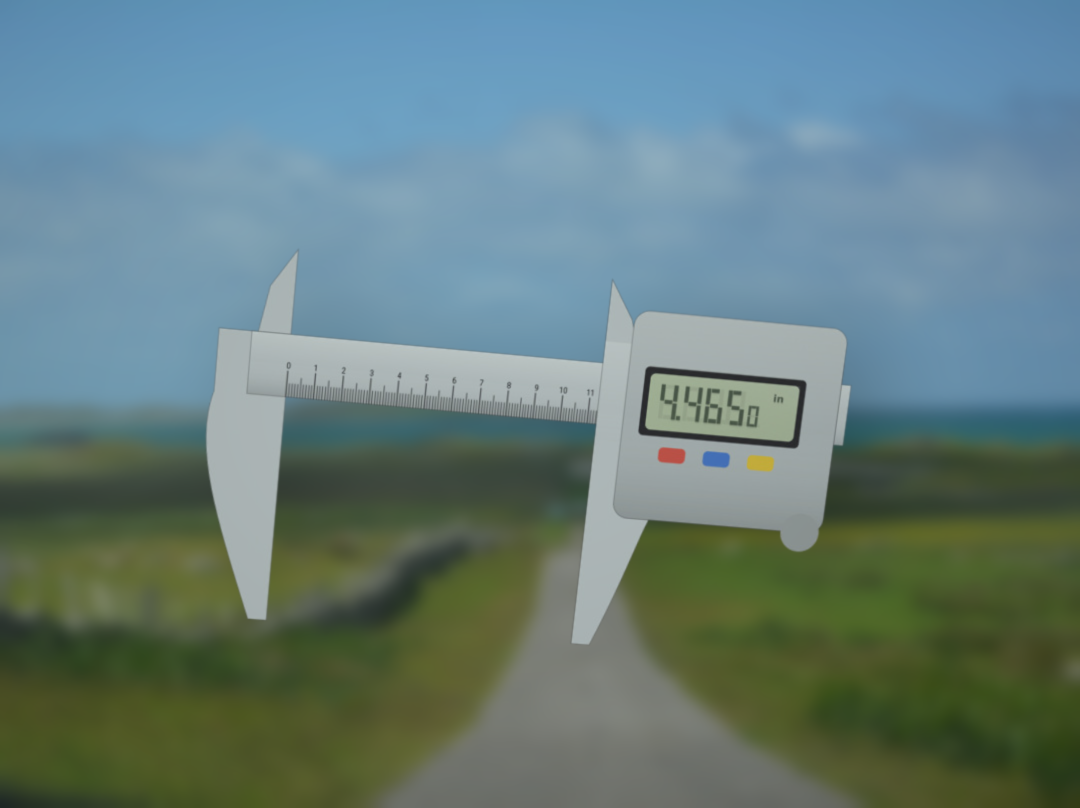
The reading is value=4.4650 unit=in
